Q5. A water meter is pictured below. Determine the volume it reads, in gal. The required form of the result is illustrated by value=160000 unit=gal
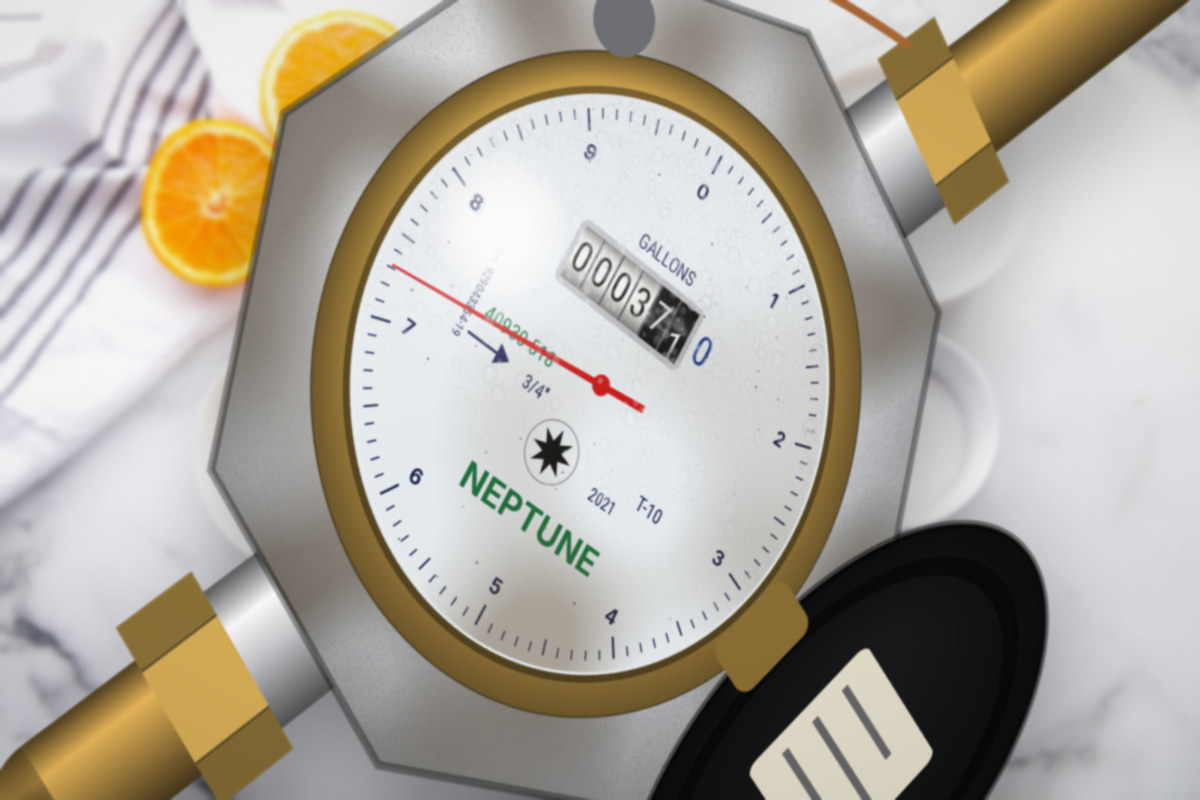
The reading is value=3707.3 unit=gal
